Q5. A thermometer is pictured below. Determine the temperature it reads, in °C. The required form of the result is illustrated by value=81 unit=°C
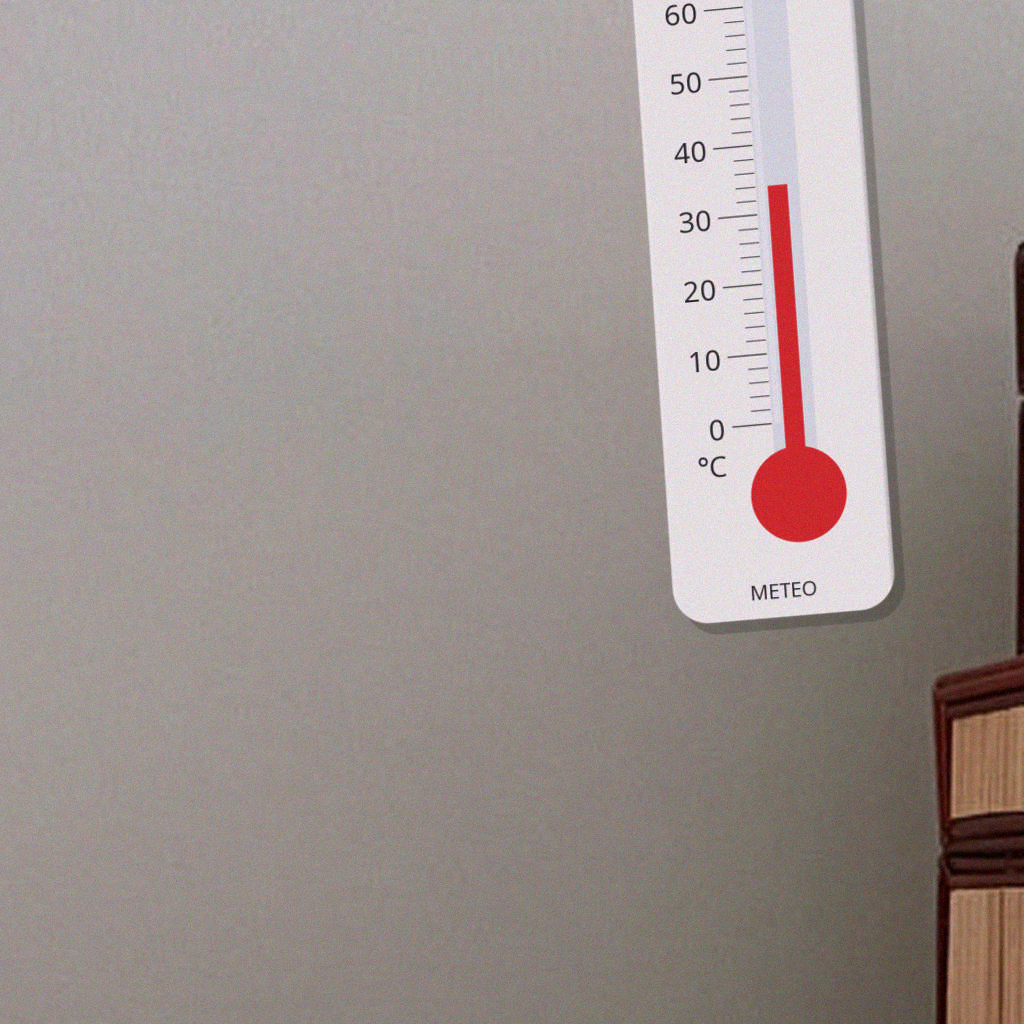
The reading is value=34 unit=°C
